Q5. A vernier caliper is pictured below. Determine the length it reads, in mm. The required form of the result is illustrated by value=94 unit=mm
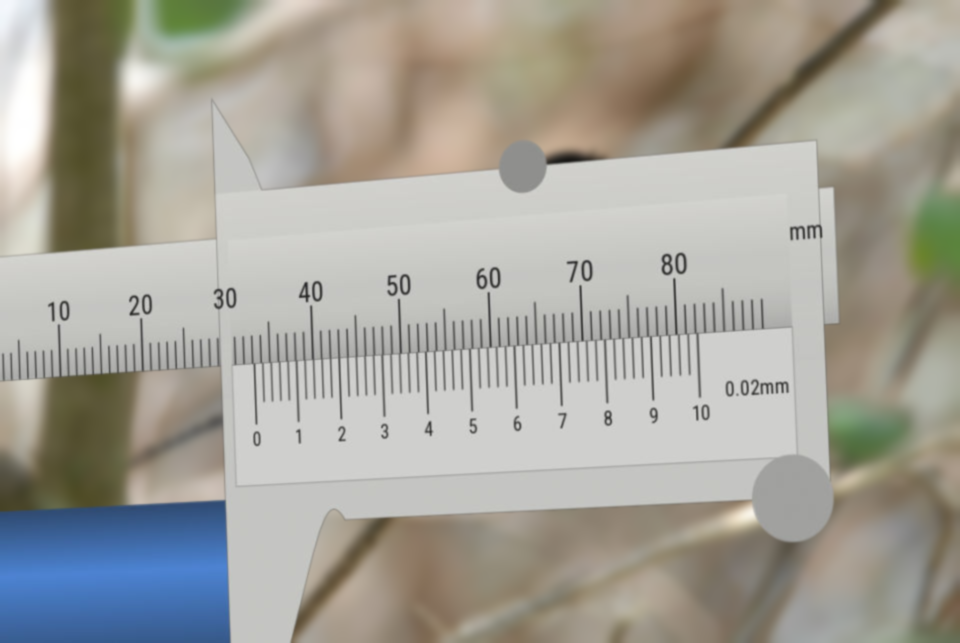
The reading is value=33.2 unit=mm
